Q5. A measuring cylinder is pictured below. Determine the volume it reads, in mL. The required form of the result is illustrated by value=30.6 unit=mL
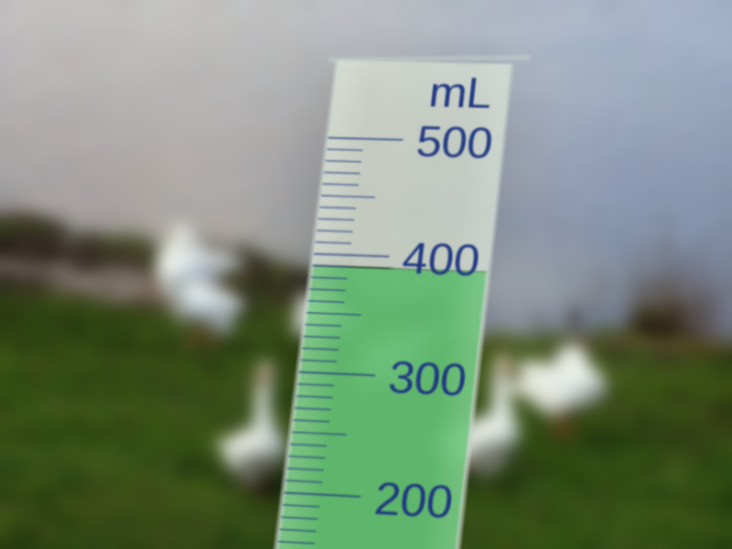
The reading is value=390 unit=mL
